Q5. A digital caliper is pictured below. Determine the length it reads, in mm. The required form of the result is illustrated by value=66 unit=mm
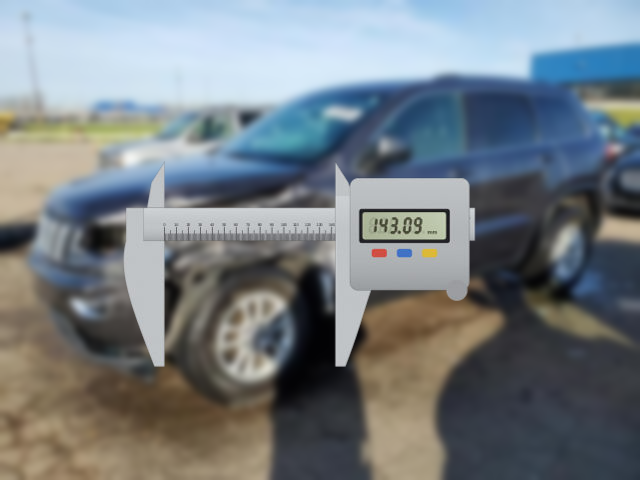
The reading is value=143.09 unit=mm
